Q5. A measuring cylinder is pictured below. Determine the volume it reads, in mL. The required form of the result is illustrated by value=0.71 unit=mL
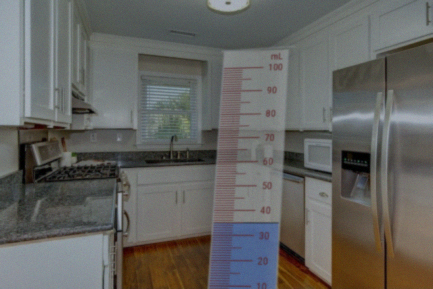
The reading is value=35 unit=mL
